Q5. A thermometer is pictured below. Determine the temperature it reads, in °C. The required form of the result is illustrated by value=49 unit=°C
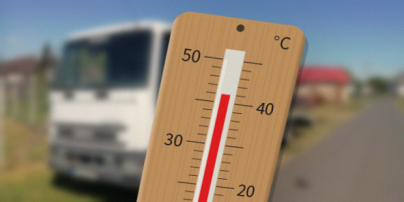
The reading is value=42 unit=°C
